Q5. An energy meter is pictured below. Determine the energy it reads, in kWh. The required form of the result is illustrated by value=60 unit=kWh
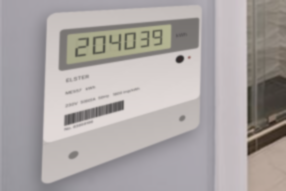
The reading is value=204039 unit=kWh
